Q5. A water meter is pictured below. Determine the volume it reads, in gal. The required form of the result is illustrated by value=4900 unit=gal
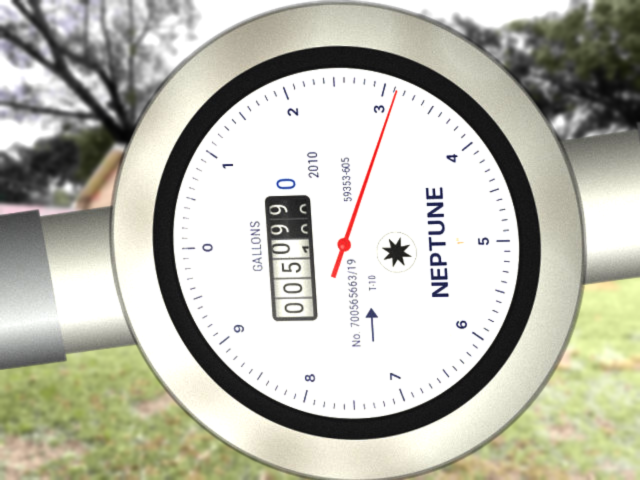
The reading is value=50993.1 unit=gal
